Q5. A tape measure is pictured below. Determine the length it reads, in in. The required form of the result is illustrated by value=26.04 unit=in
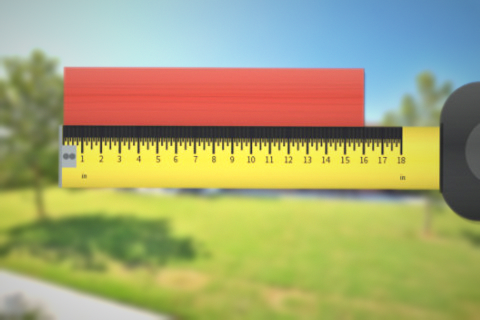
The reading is value=16 unit=in
